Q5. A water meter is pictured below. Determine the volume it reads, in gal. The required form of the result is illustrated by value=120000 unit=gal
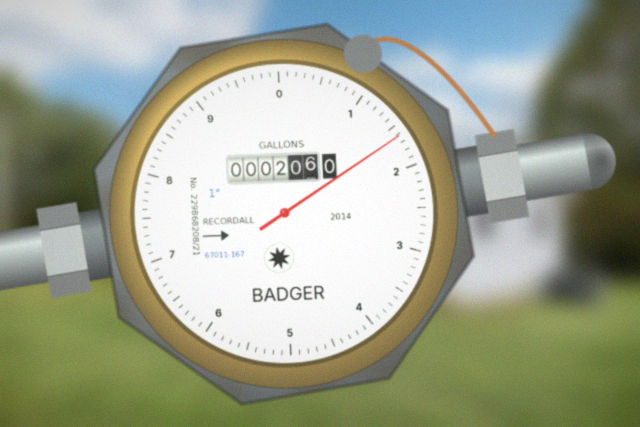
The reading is value=2061.6 unit=gal
